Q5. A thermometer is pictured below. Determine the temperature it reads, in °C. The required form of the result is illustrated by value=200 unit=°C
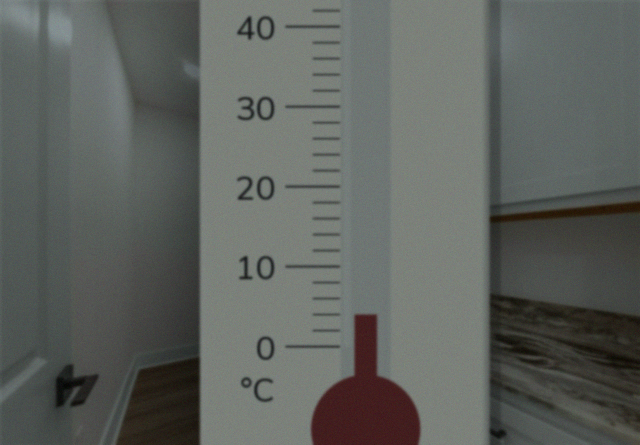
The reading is value=4 unit=°C
